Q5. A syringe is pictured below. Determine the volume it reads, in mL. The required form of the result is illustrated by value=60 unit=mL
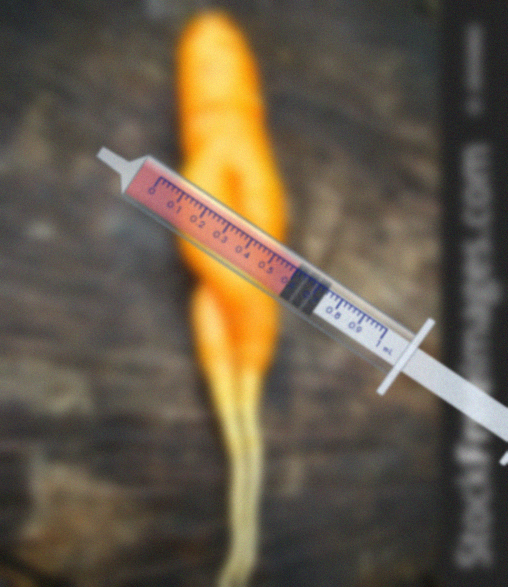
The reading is value=0.6 unit=mL
